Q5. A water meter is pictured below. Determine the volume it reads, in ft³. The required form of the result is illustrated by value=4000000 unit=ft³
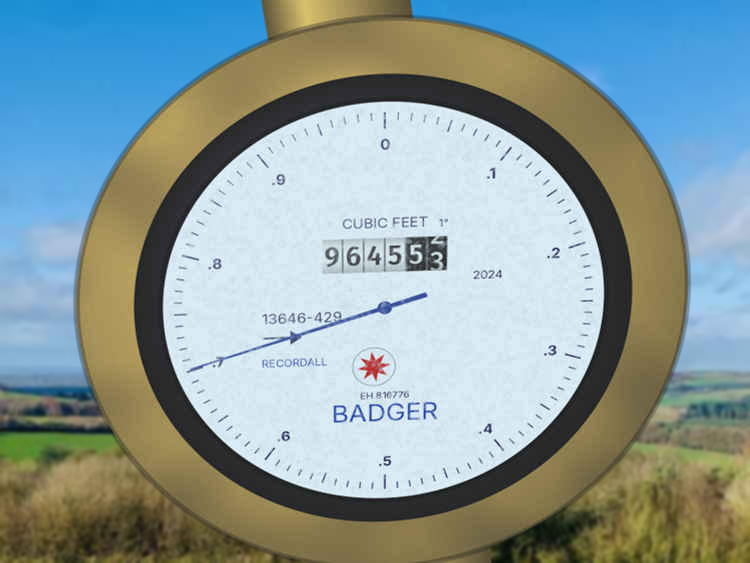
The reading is value=964552.70 unit=ft³
